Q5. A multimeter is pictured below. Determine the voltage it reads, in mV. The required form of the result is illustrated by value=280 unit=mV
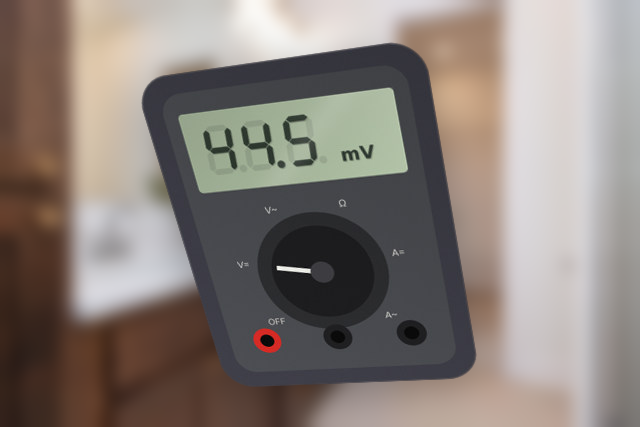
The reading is value=44.5 unit=mV
